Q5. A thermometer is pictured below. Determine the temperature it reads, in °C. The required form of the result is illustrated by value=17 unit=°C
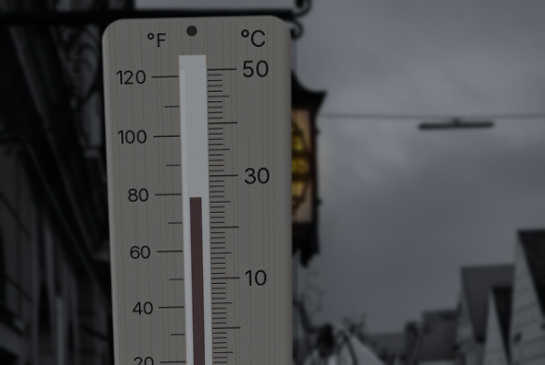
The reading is value=26 unit=°C
